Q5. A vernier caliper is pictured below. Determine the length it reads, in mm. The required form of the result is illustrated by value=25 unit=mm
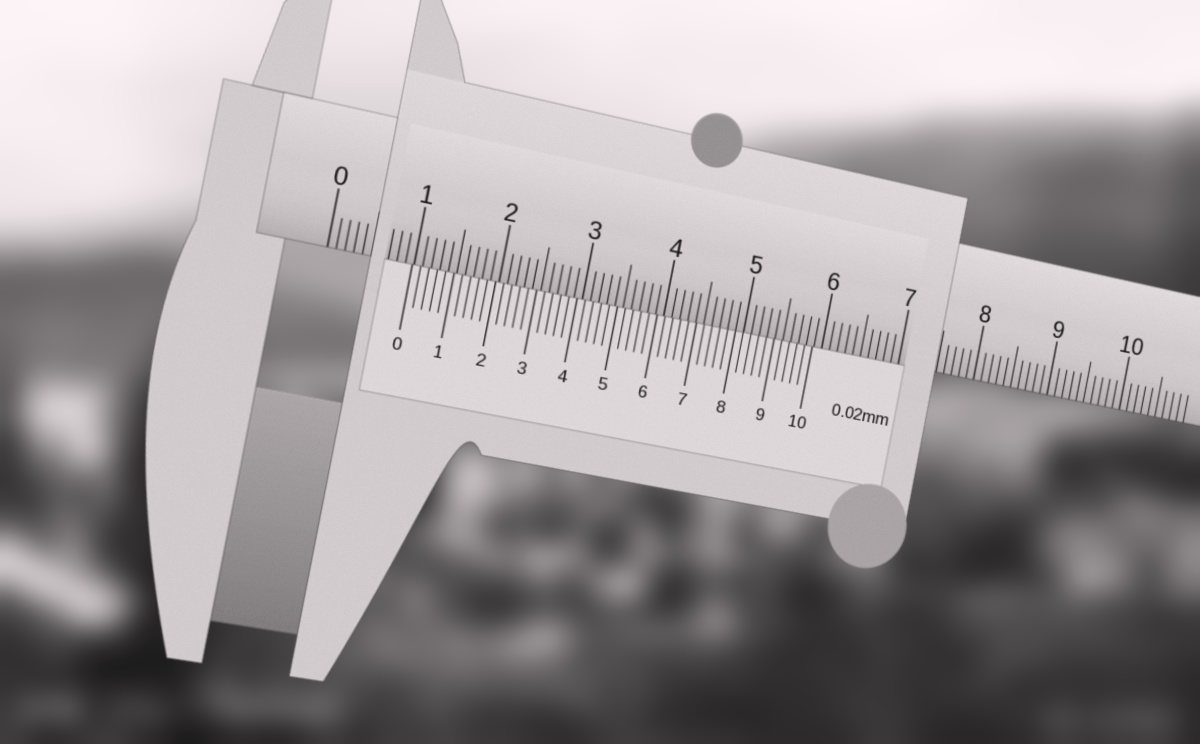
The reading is value=9.8 unit=mm
